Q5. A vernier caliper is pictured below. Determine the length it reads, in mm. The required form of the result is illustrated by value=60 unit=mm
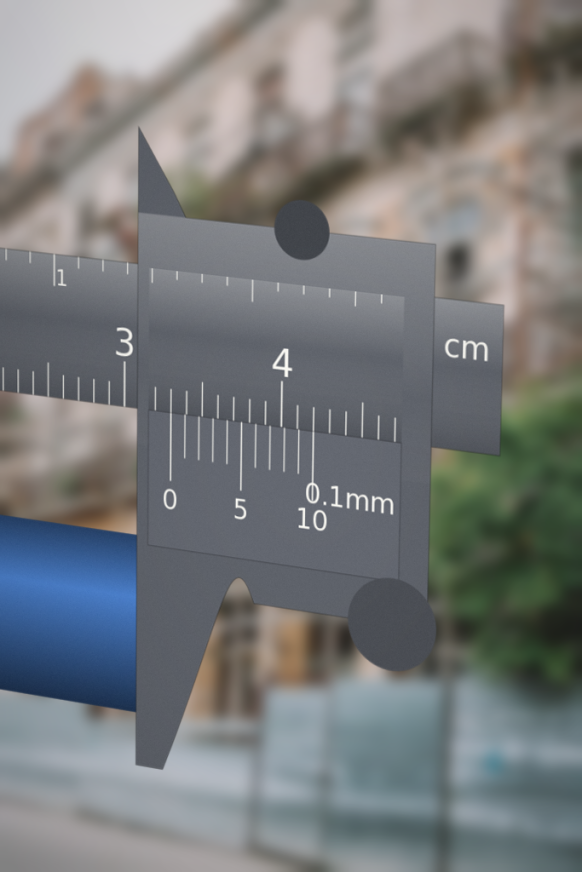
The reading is value=33.0 unit=mm
